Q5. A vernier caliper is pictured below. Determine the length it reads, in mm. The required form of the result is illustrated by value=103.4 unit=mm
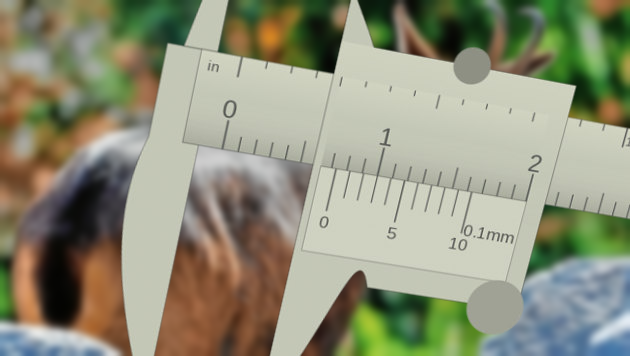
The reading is value=7.3 unit=mm
